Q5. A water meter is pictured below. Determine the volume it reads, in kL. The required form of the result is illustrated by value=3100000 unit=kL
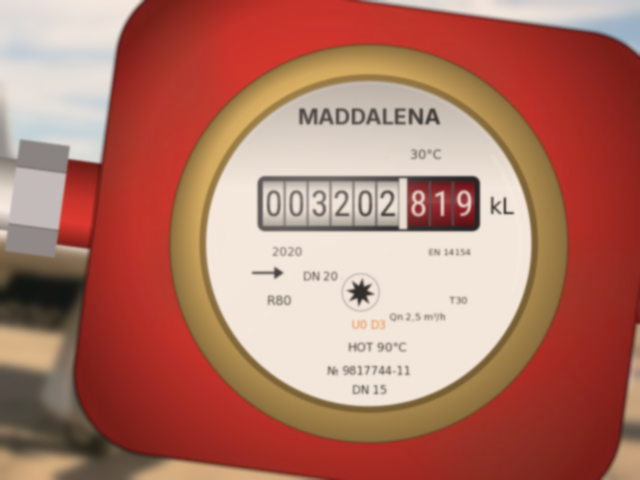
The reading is value=3202.819 unit=kL
